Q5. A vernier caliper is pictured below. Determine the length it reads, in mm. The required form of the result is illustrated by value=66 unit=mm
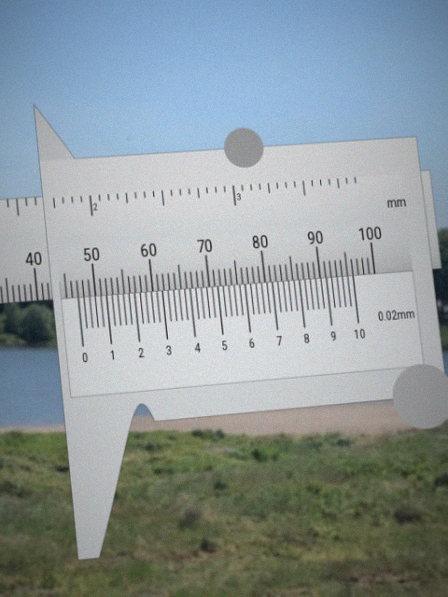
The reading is value=47.0 unit=mm
